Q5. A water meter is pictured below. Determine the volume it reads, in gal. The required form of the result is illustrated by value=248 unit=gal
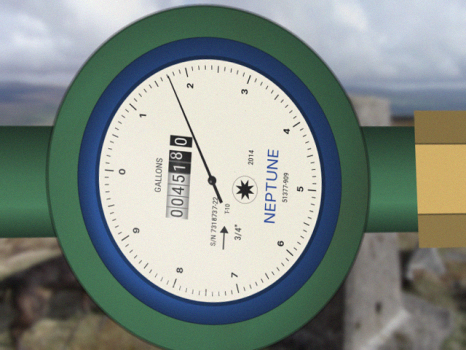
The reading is value=45181.7 unit=gal
